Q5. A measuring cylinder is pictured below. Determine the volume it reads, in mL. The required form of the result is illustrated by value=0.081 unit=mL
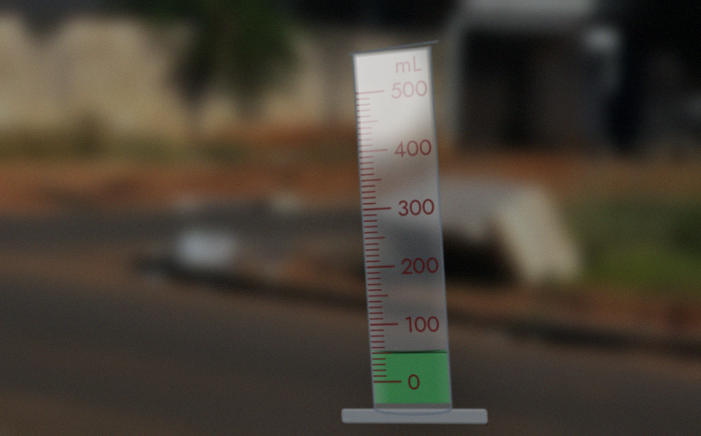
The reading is value=50 unit=mL
